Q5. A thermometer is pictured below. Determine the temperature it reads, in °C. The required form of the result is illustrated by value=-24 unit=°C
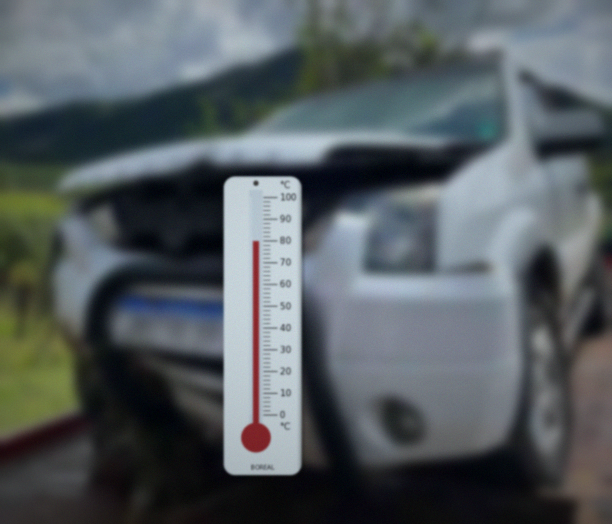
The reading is value=80 unit=°C
